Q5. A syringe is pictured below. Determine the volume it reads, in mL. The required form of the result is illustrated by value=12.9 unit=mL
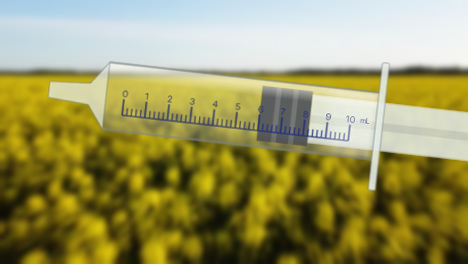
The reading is value=6 unit=mL
